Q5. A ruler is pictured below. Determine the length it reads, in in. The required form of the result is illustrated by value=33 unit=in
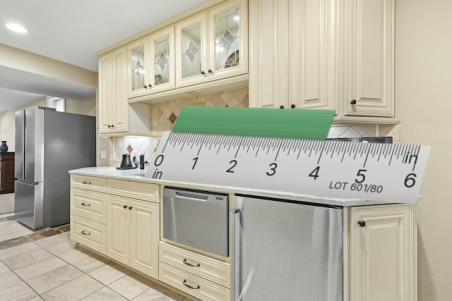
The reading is value=4 unit=in
